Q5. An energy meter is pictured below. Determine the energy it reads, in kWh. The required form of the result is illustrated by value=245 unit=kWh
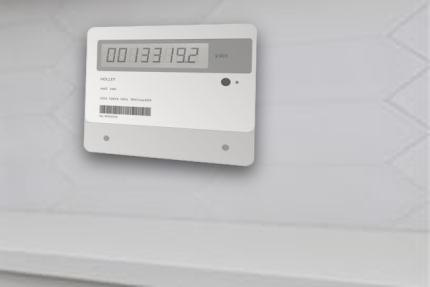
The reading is value=13319.2 unit=kWh
